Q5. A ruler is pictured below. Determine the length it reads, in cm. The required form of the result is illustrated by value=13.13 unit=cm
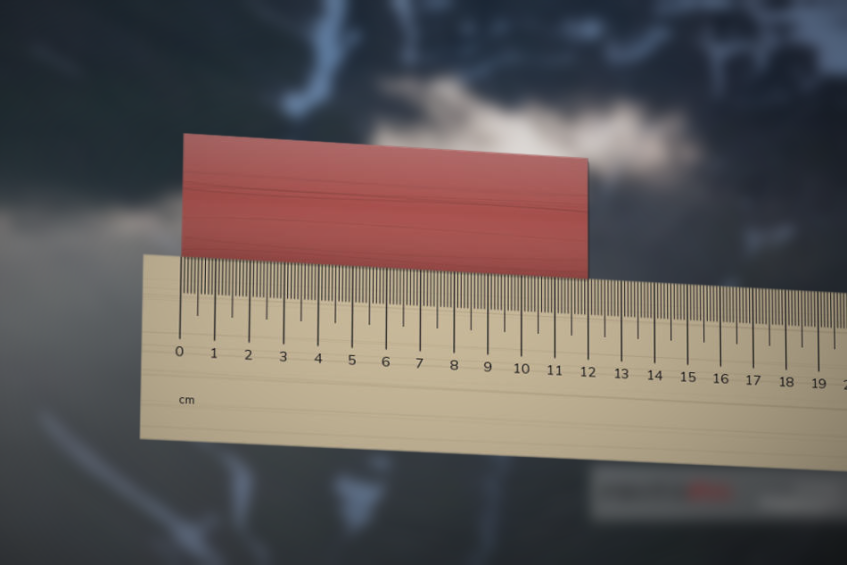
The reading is value=12 unit=cm
